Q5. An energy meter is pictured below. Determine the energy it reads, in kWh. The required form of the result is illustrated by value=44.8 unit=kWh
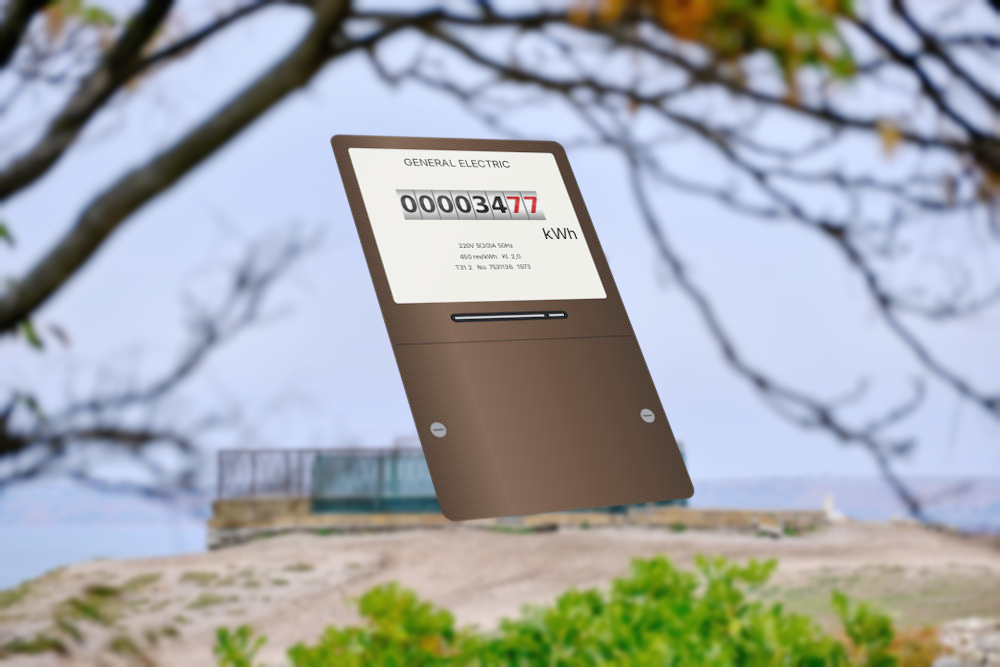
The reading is value=34.77 unit=kWh
